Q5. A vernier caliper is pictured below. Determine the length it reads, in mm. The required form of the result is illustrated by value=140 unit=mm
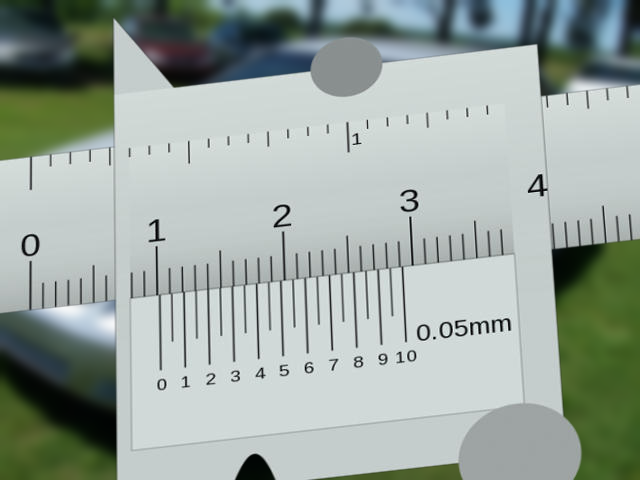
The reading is value=10.2 unit=mm
